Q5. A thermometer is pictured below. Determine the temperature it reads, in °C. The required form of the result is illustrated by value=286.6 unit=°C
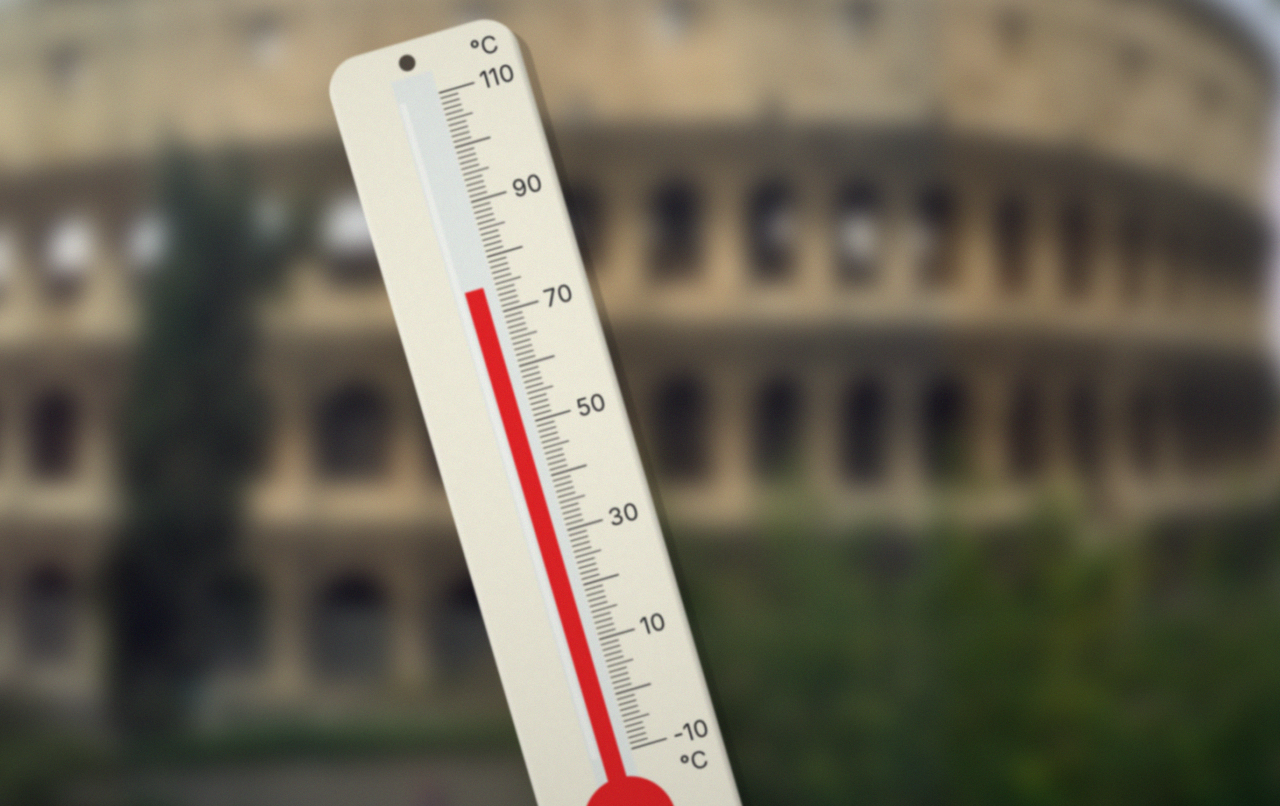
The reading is value=75 unit=°C
